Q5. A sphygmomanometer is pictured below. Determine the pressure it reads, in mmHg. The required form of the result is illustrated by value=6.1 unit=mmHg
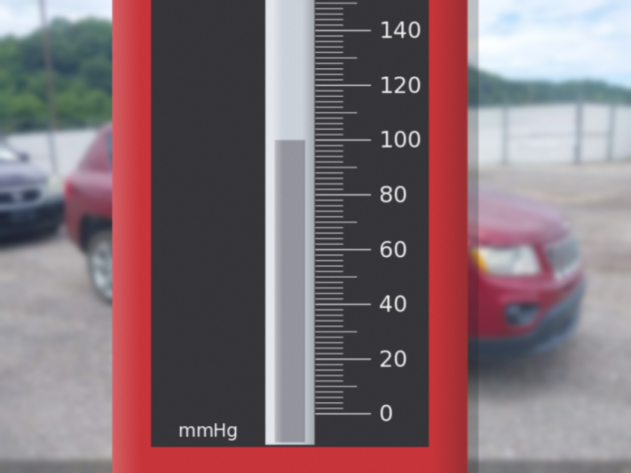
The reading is value=100 unit=mmHg
